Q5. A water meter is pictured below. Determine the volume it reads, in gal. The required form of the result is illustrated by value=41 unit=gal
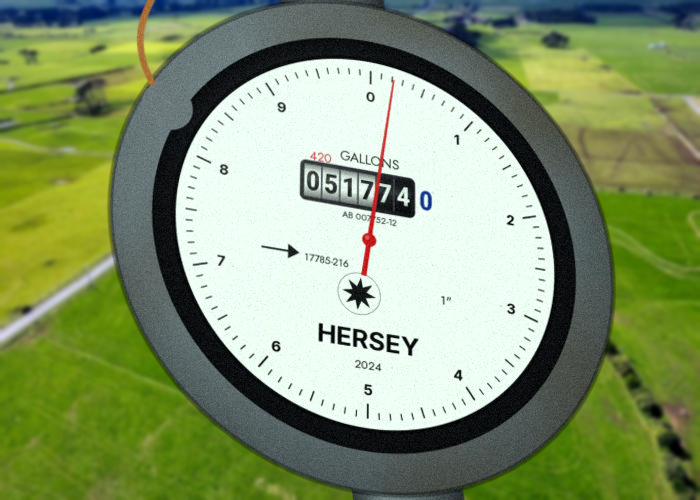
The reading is value=517740.2 unit=gal
